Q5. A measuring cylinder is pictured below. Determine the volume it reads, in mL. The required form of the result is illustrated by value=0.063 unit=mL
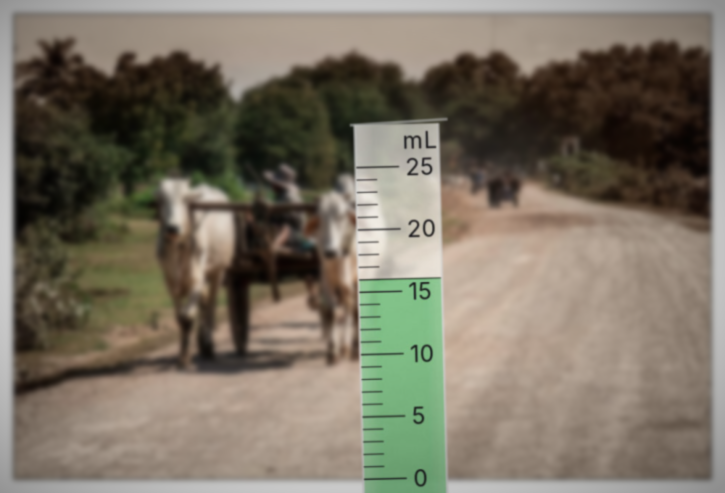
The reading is value=16 unit=mL
